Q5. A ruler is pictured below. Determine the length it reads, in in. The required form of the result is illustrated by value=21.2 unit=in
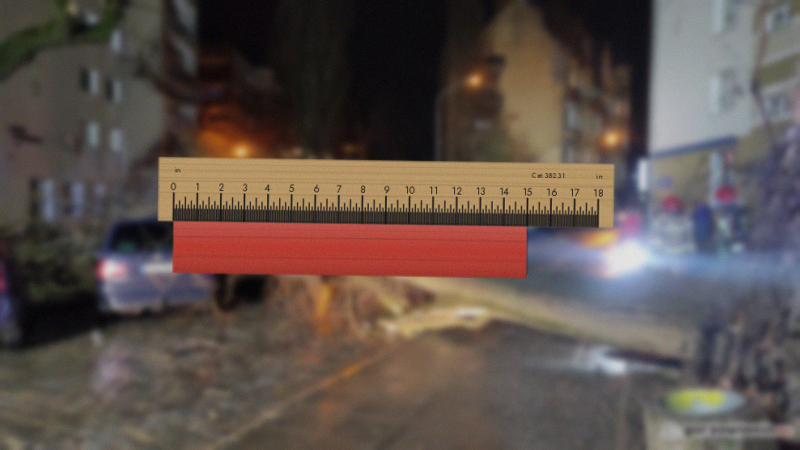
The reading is value=15 unit=in
